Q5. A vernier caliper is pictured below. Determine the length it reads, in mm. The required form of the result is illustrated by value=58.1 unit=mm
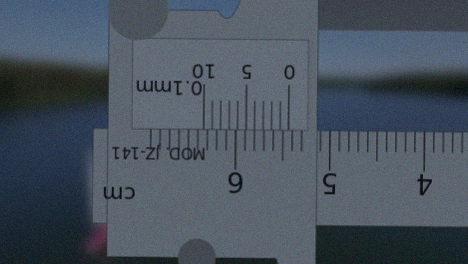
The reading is value=54.4 unit=mm
